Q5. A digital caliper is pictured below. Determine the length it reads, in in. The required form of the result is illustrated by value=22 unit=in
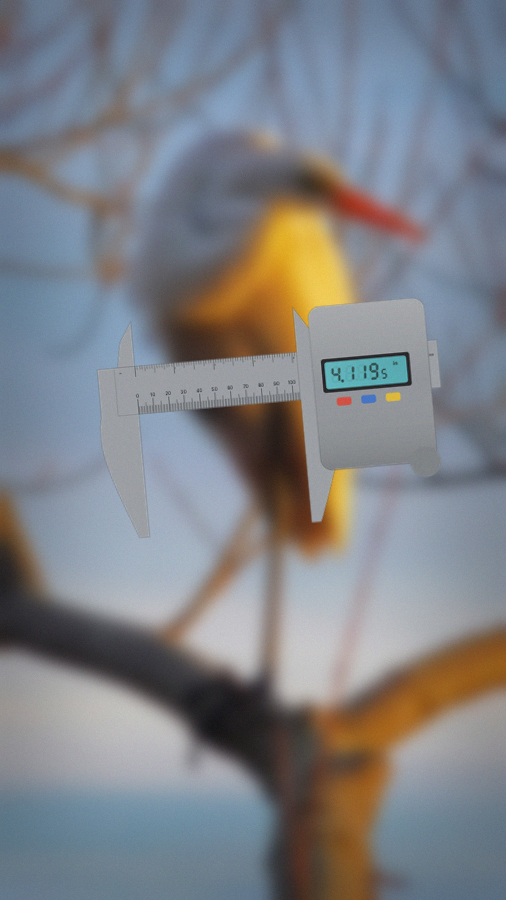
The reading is value=4.1195 unit=in
